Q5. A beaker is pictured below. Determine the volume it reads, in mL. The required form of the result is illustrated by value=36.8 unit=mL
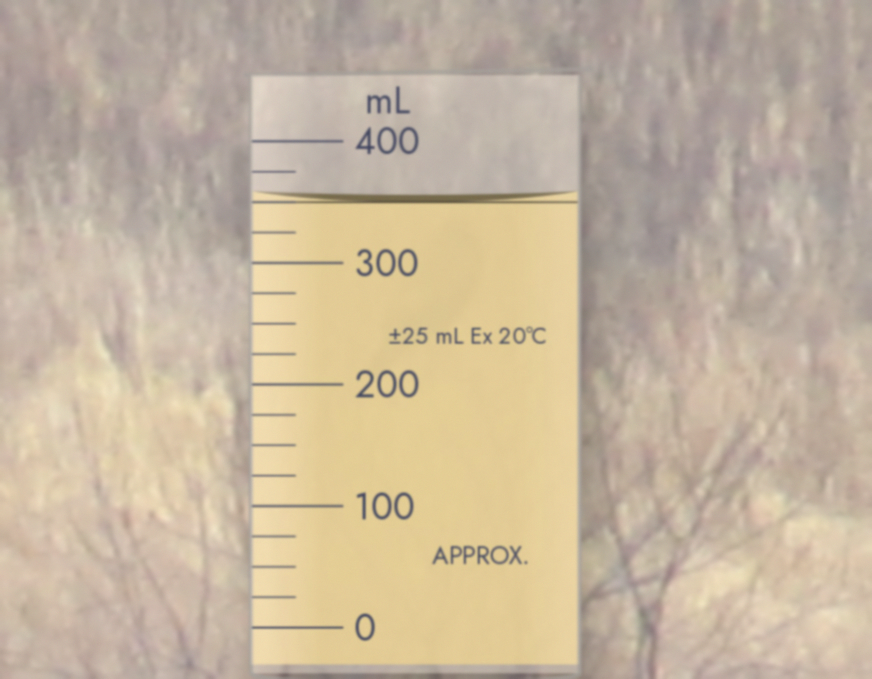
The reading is value=350 unit=mL
